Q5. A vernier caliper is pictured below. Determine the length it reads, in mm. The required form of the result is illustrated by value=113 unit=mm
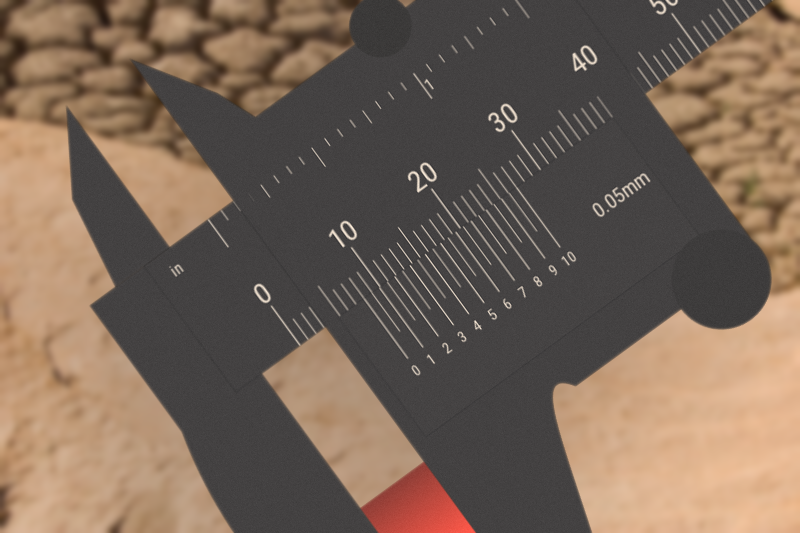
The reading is value=8.0 unit=mm
